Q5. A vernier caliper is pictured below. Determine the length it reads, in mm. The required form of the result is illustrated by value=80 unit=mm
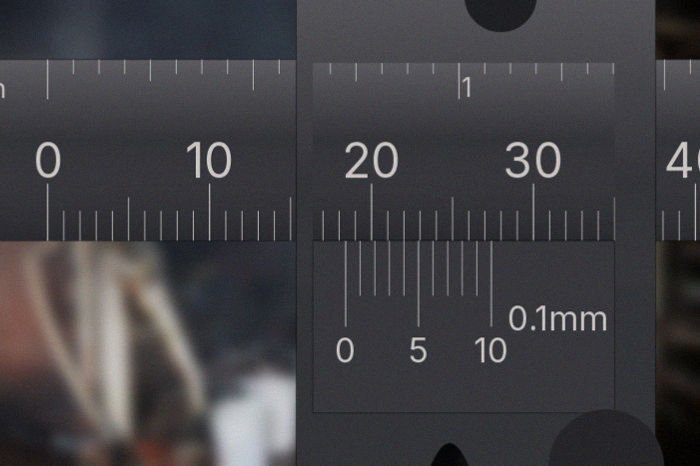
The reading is value=18.4 unit=mm
